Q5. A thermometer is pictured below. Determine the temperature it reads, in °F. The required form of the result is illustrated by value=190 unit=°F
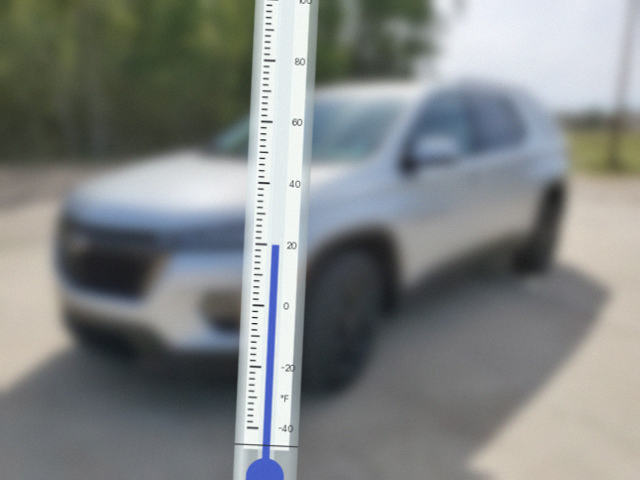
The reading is value=20 unit=°F
